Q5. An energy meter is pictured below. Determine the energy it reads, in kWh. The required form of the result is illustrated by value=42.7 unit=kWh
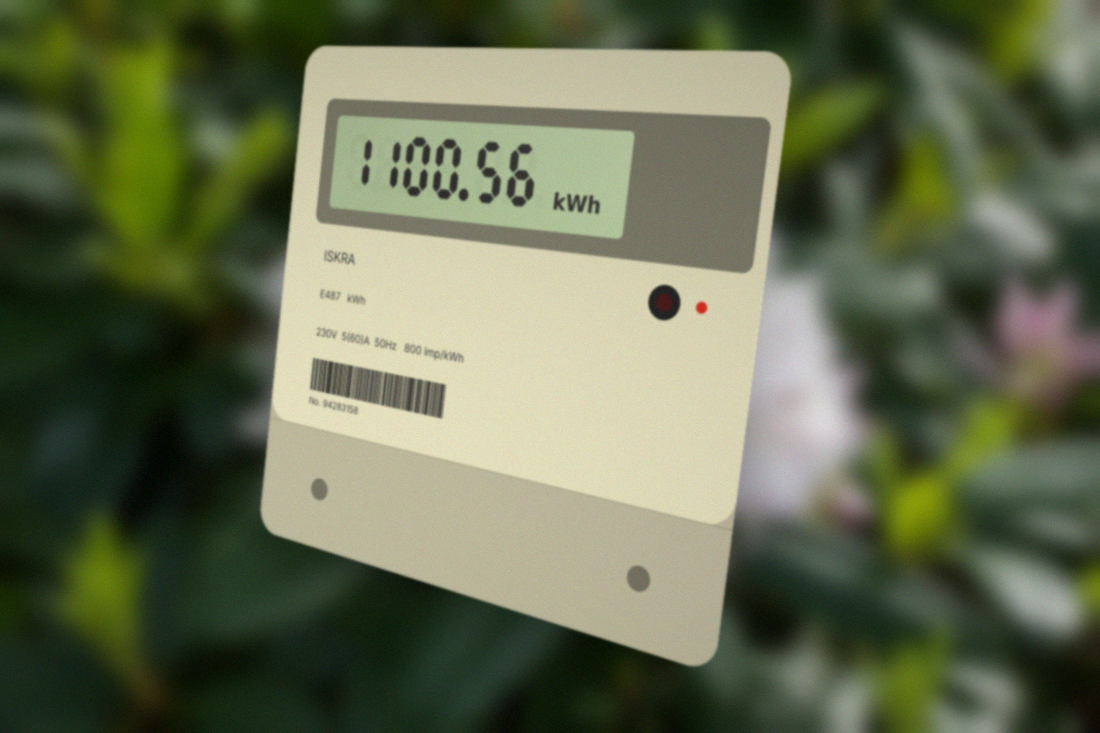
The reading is value=1100.56 unit=kWh
